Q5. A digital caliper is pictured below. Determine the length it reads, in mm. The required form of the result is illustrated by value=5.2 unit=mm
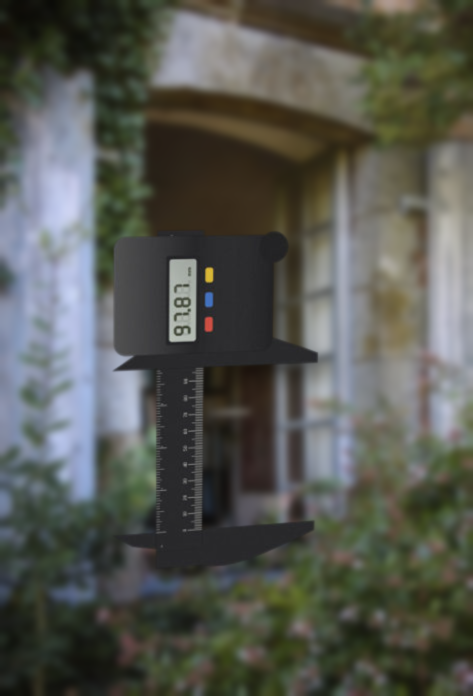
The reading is value=97.87 unit=mm
